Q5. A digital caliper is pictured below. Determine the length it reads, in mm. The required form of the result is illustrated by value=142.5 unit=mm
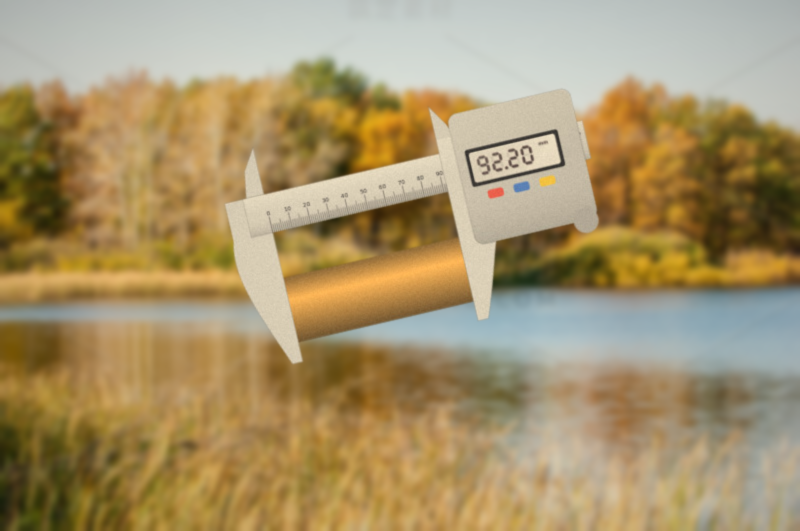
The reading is value=92.20 unit=mm
